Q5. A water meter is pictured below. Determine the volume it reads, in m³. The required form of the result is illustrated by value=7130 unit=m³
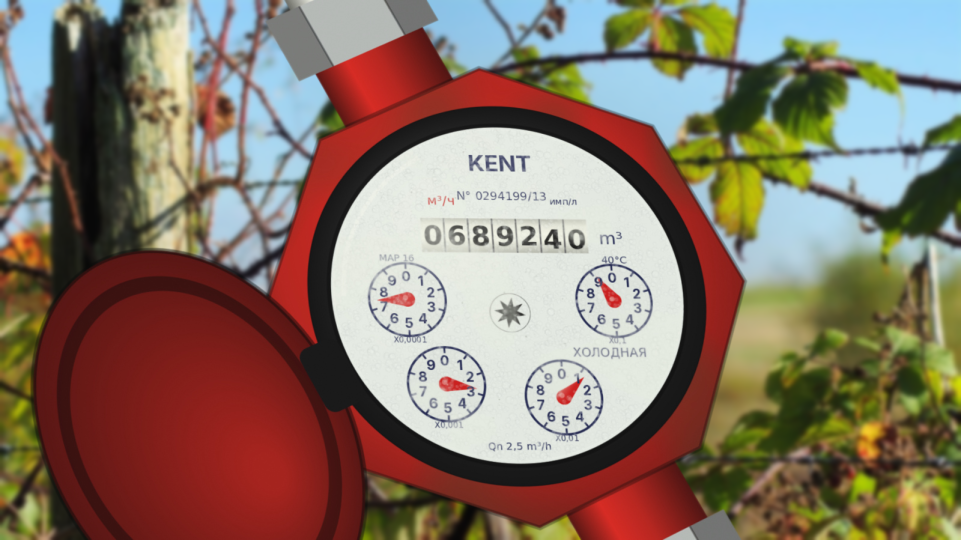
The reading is value=689239.9127 unit=m³
